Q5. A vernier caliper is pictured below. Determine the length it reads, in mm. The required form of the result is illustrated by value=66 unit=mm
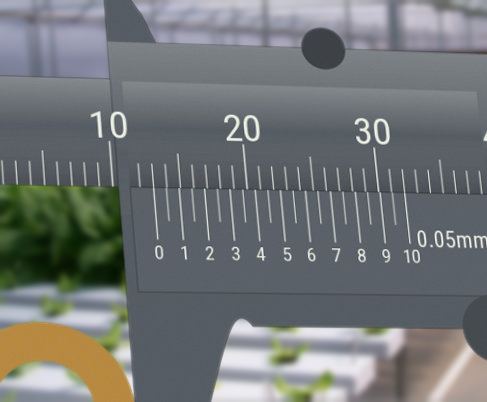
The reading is value=13.0 unit=mm
